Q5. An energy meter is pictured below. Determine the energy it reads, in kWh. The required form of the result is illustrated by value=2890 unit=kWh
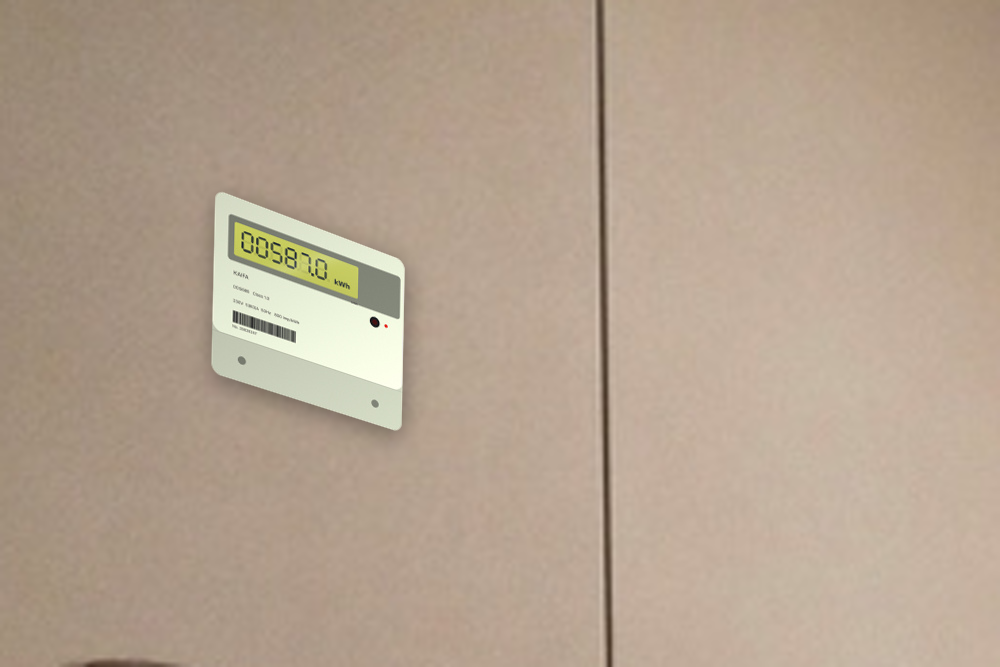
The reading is value=587.0 unit=kWh
